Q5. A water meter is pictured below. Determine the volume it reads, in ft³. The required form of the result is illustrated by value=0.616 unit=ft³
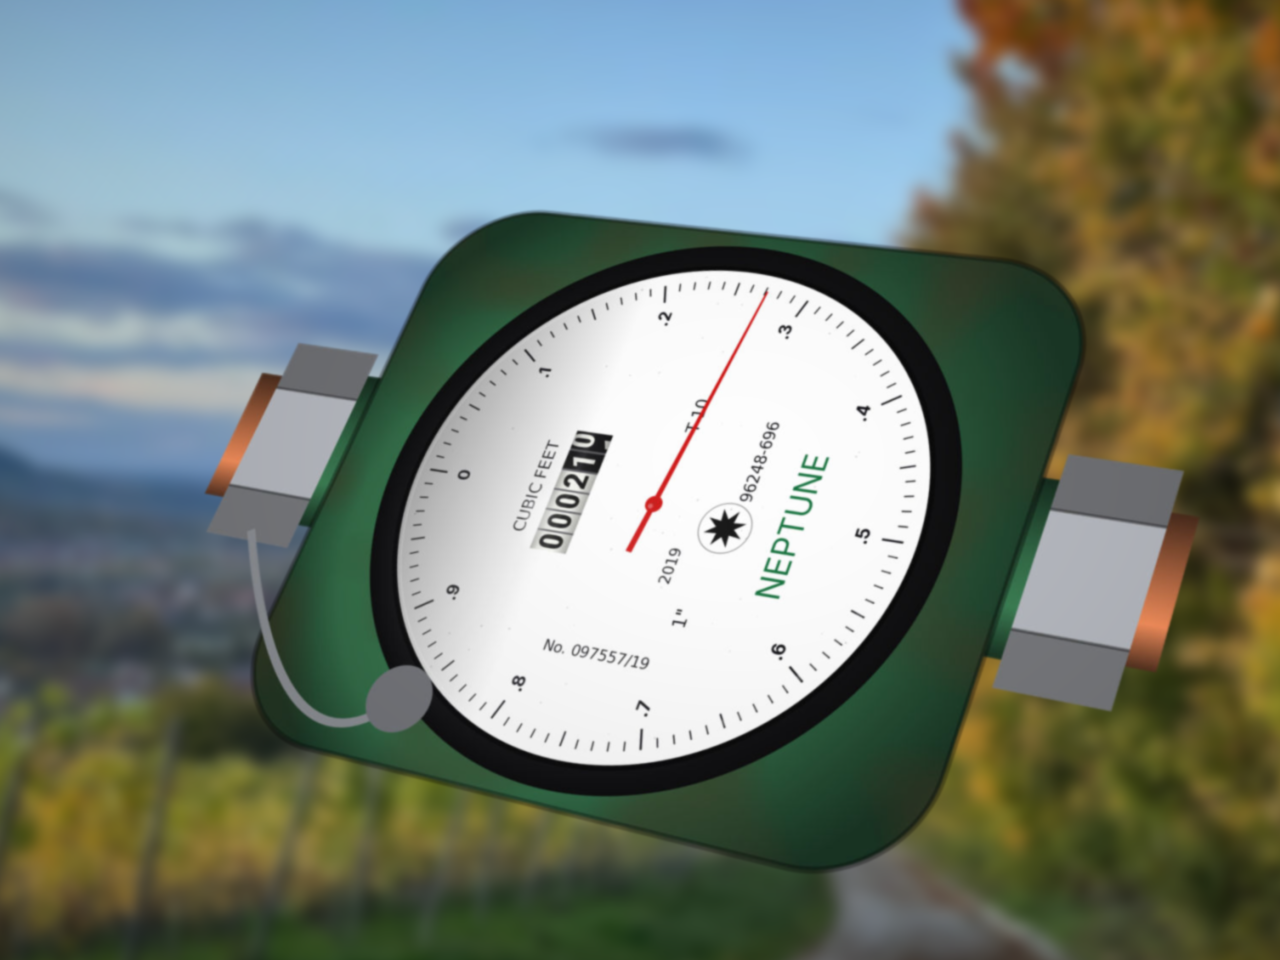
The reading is value=210.27 unit=ft³
